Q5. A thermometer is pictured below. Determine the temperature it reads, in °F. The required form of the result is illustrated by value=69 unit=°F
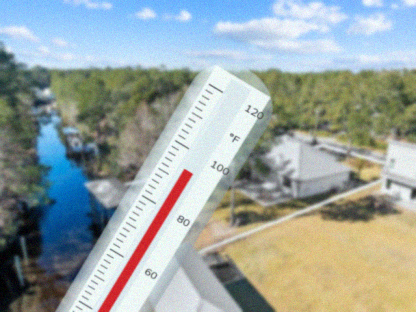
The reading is value=94 unit=°F
